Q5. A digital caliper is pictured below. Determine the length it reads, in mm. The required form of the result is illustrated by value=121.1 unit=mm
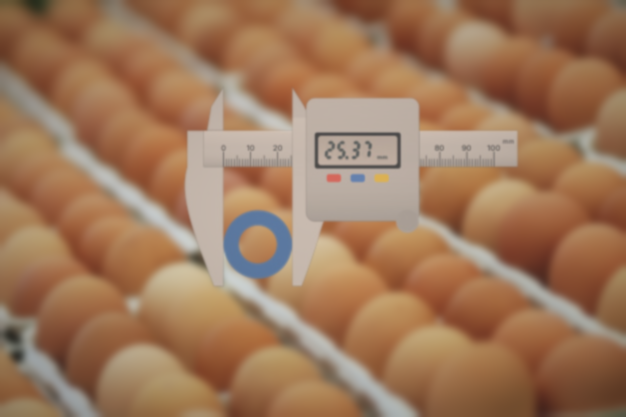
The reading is value=25.37 unit=mm
